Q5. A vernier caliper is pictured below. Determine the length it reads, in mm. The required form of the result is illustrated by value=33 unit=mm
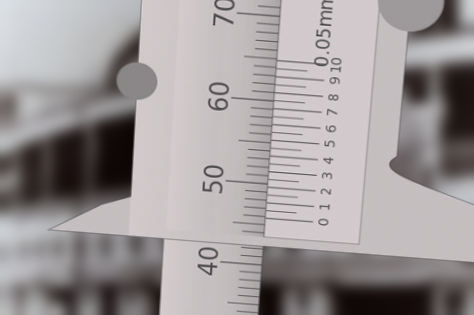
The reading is value=45.8 unit=mm
